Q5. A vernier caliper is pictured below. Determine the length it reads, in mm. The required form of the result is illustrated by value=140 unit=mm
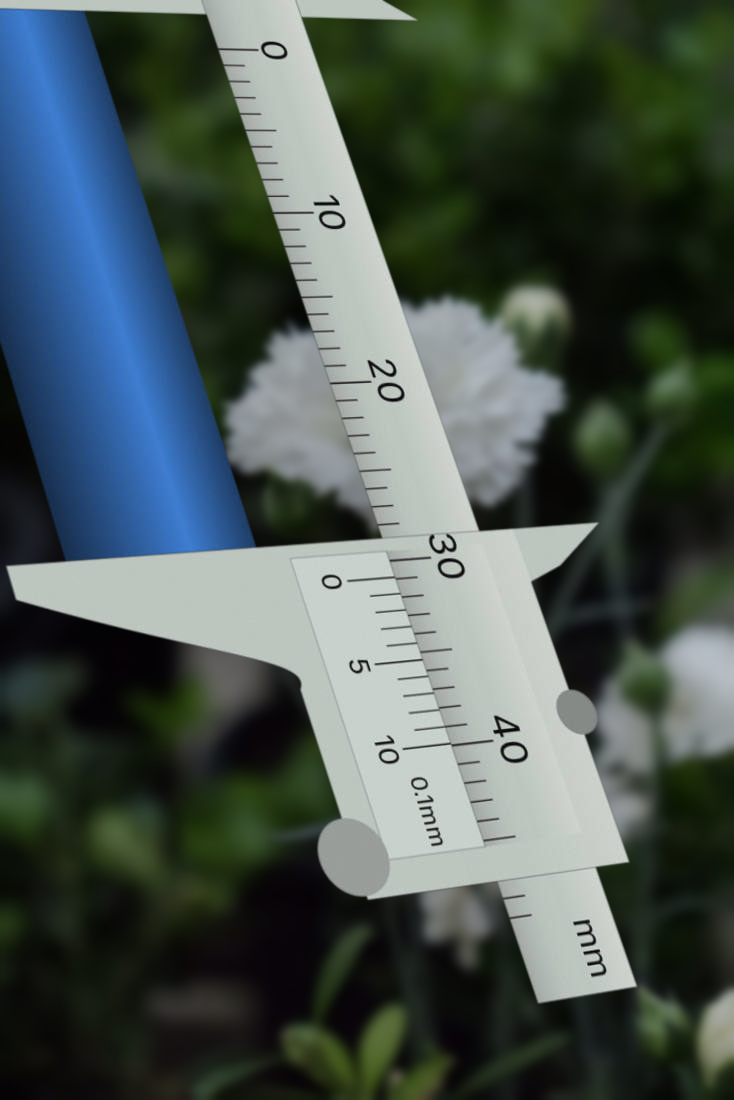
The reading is value=30.9 unit=mm
